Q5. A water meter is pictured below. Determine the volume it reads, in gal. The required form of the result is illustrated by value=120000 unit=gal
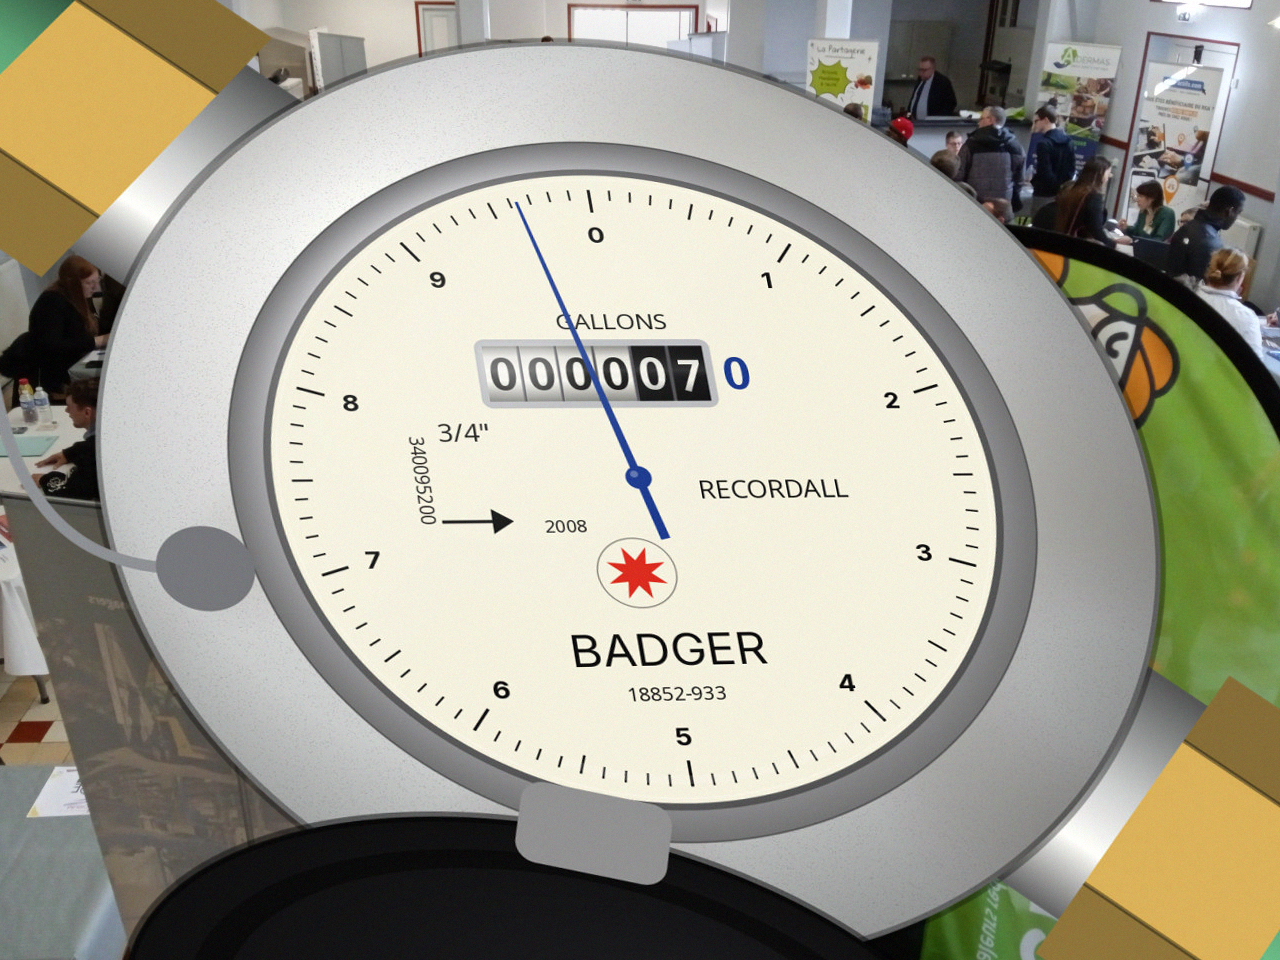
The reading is value=69.6 unit=gal
